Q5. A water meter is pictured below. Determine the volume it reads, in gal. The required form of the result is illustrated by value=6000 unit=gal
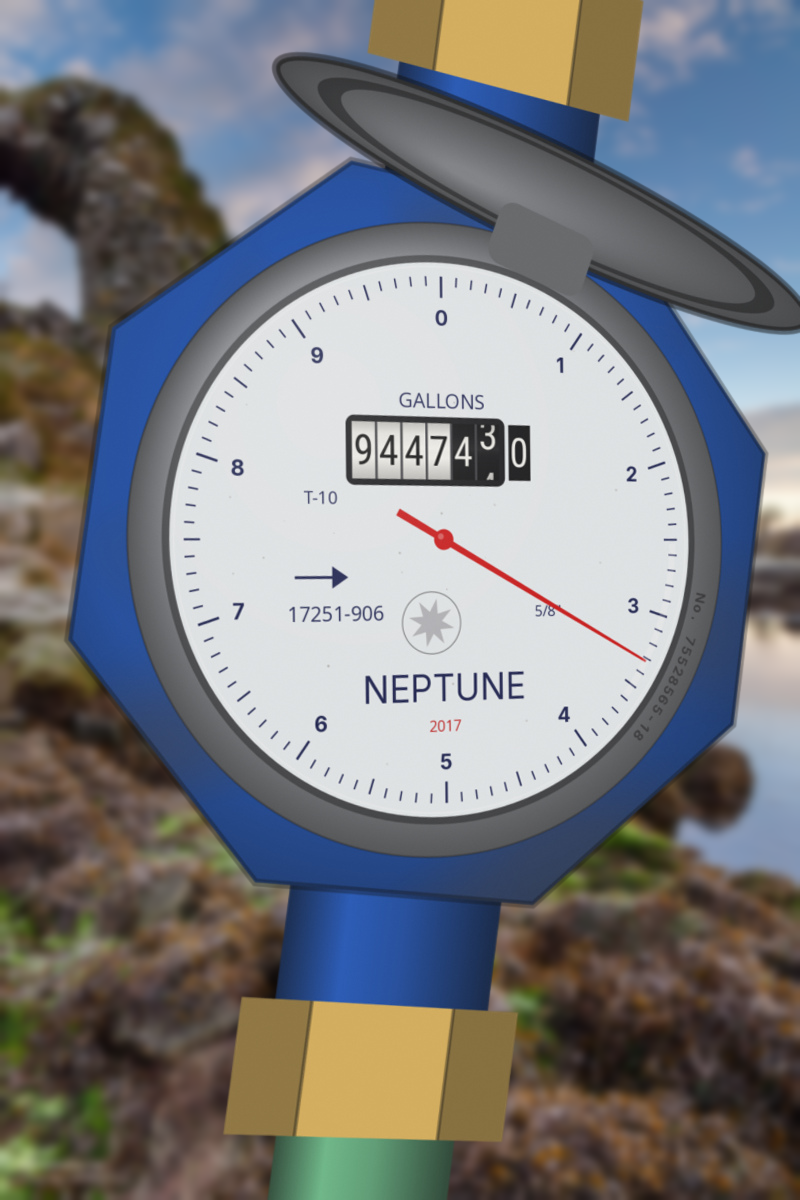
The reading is value=9447433.3 unit=gal
